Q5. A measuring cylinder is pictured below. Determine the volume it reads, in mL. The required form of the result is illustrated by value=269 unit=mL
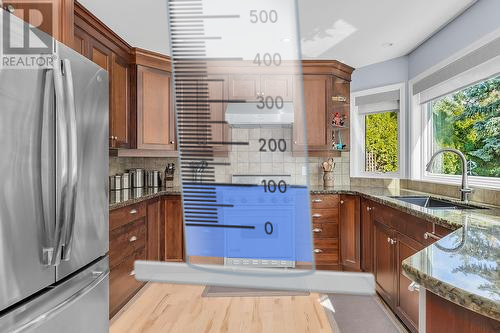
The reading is value=100 unit=mL
